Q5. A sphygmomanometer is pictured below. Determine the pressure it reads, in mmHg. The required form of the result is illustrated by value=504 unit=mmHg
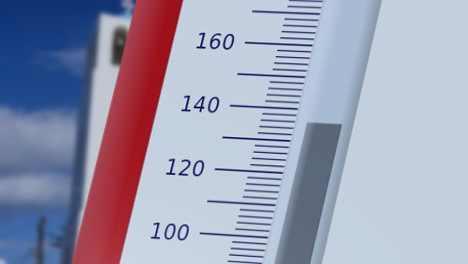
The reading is value=136 unit=mmHg
